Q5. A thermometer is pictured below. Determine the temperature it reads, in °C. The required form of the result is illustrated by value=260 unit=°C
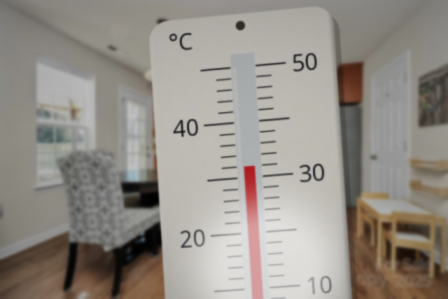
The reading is value=32 unit=°C
